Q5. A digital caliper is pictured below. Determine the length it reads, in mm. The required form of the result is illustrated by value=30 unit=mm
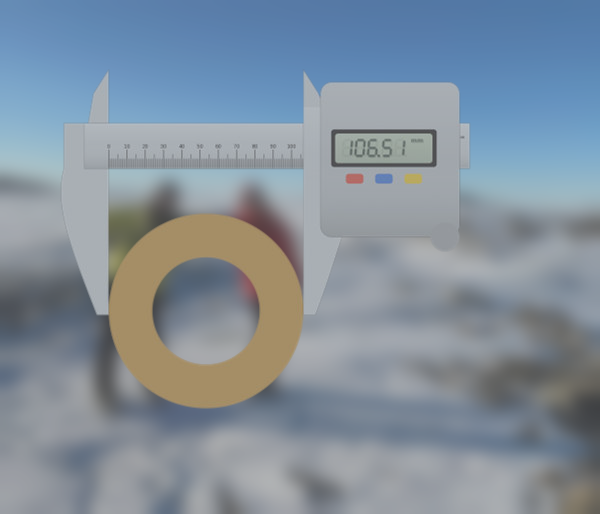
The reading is value=106.51 unit=mm
